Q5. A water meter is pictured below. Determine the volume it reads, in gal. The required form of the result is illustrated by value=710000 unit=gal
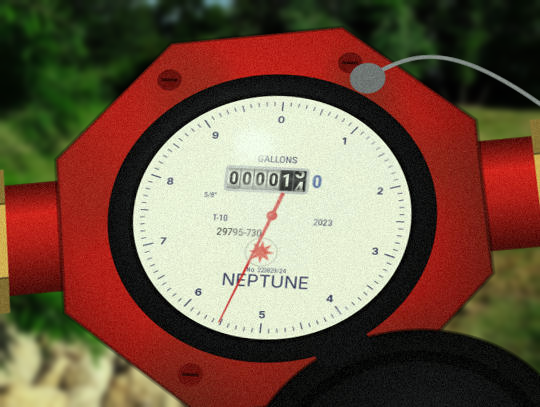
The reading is value=135.5 unit=gal
